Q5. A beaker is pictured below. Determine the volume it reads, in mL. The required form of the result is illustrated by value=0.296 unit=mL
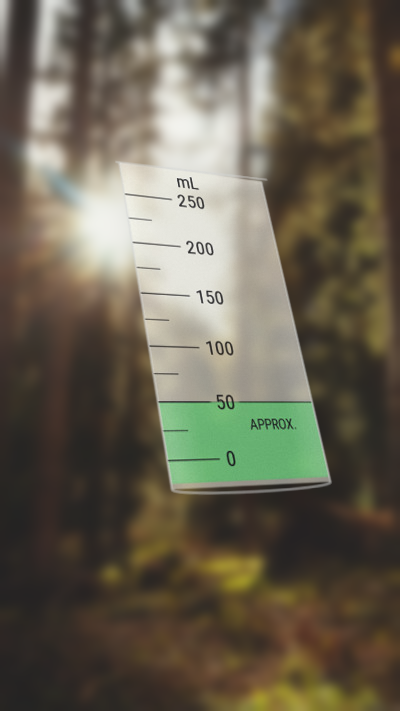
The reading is value=50 unit=mL
